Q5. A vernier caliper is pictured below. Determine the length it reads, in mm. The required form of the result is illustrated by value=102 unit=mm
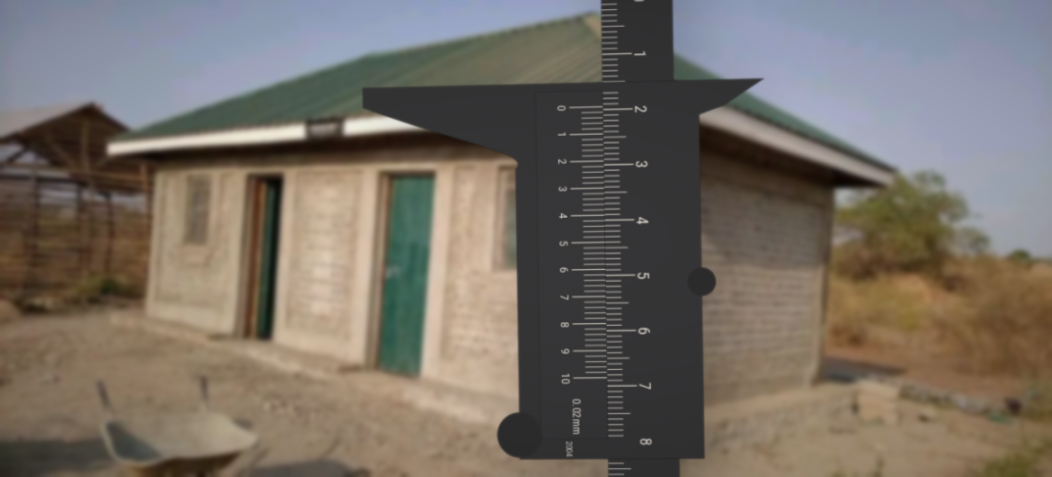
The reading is value=19.5 unit=mm
